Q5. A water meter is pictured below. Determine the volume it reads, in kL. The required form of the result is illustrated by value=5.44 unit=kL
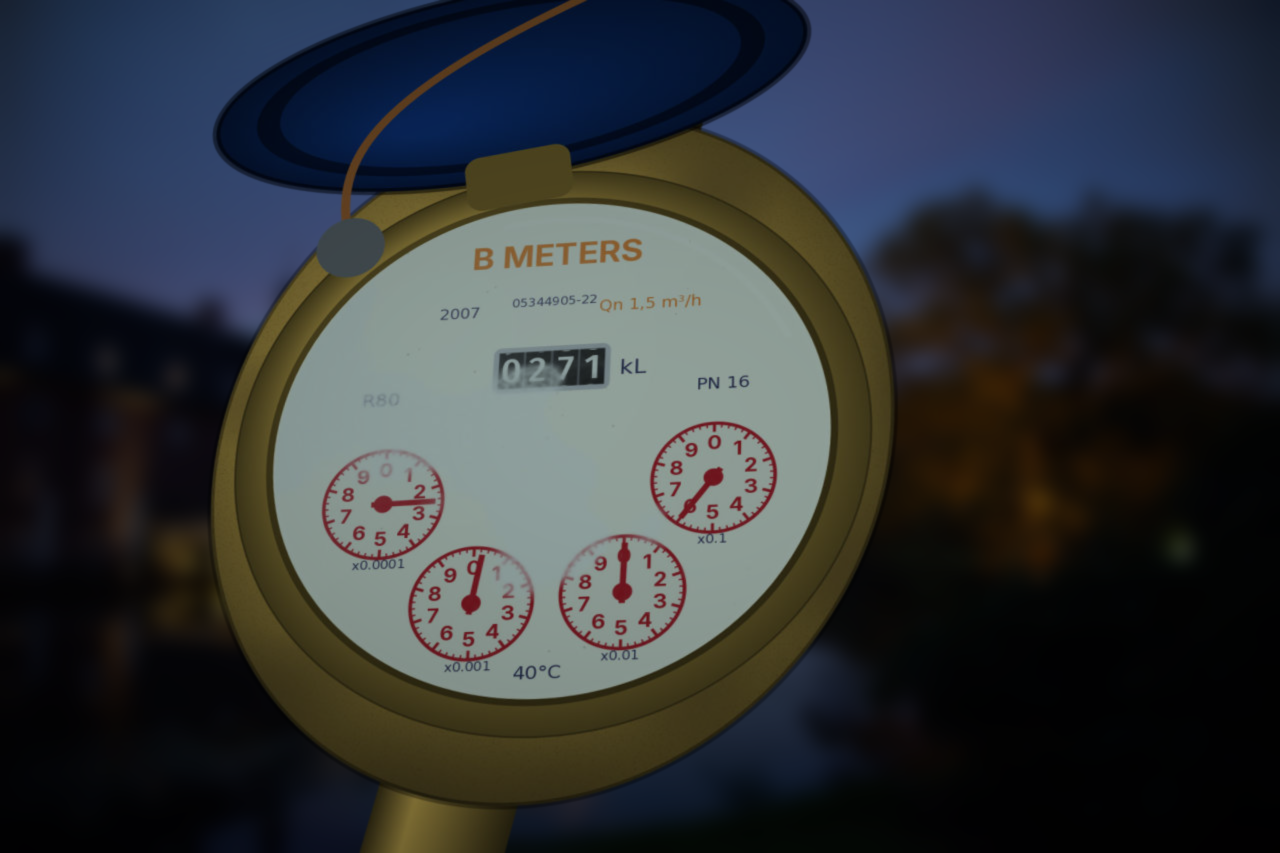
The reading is value=271.6002 unit=kL
